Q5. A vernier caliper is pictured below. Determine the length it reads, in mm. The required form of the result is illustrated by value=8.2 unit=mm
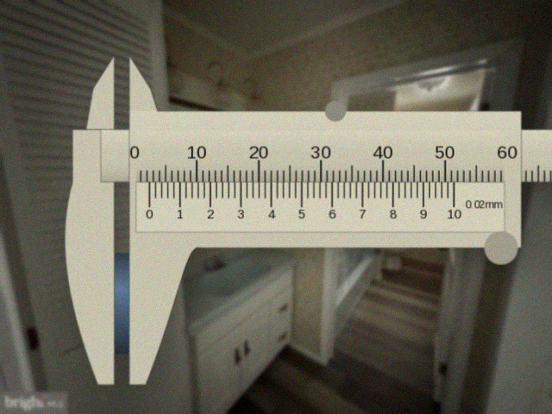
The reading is value=2.4 unit=mm
